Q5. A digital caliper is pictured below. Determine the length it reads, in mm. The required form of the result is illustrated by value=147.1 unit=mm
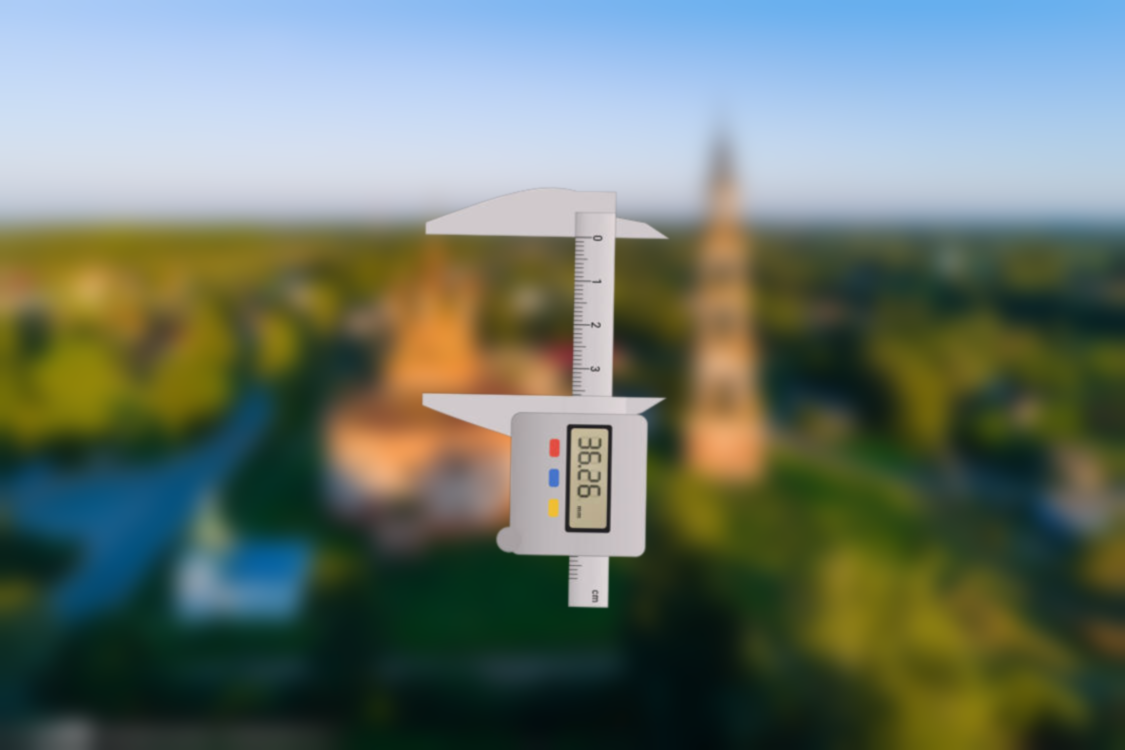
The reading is value=36.26 unit=mm
